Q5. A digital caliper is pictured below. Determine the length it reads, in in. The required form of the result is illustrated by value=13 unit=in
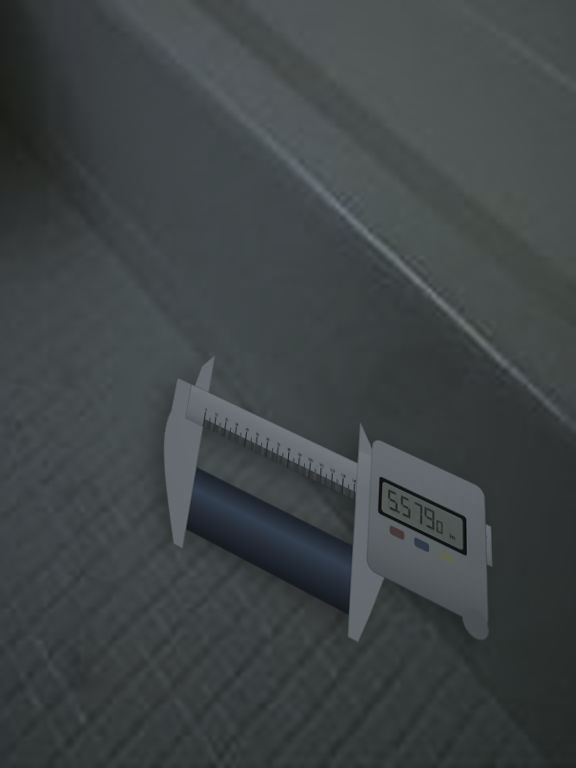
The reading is value=5.5790 unit=in
